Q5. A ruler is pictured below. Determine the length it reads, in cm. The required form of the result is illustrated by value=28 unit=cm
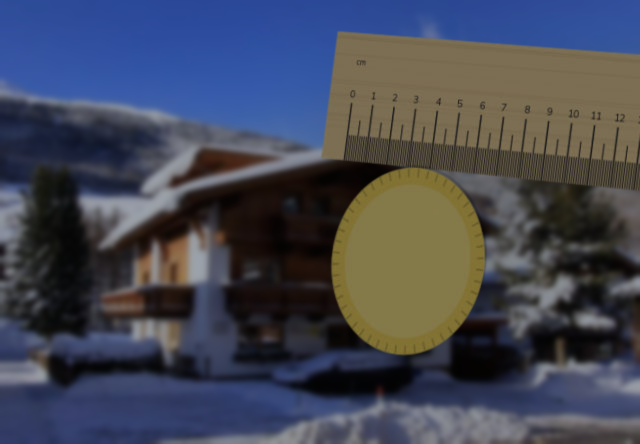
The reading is value=7 unit=cm
